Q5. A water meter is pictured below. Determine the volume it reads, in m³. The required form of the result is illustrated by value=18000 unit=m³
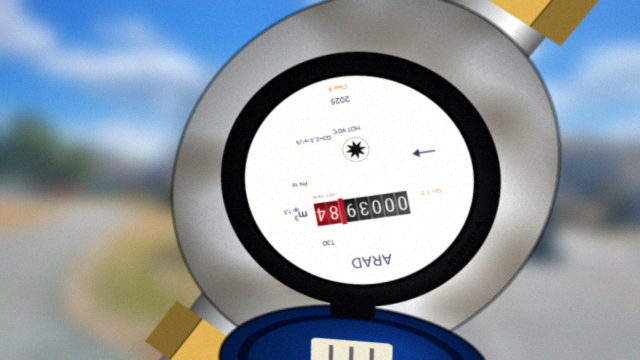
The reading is value=39.84 unit=m³
